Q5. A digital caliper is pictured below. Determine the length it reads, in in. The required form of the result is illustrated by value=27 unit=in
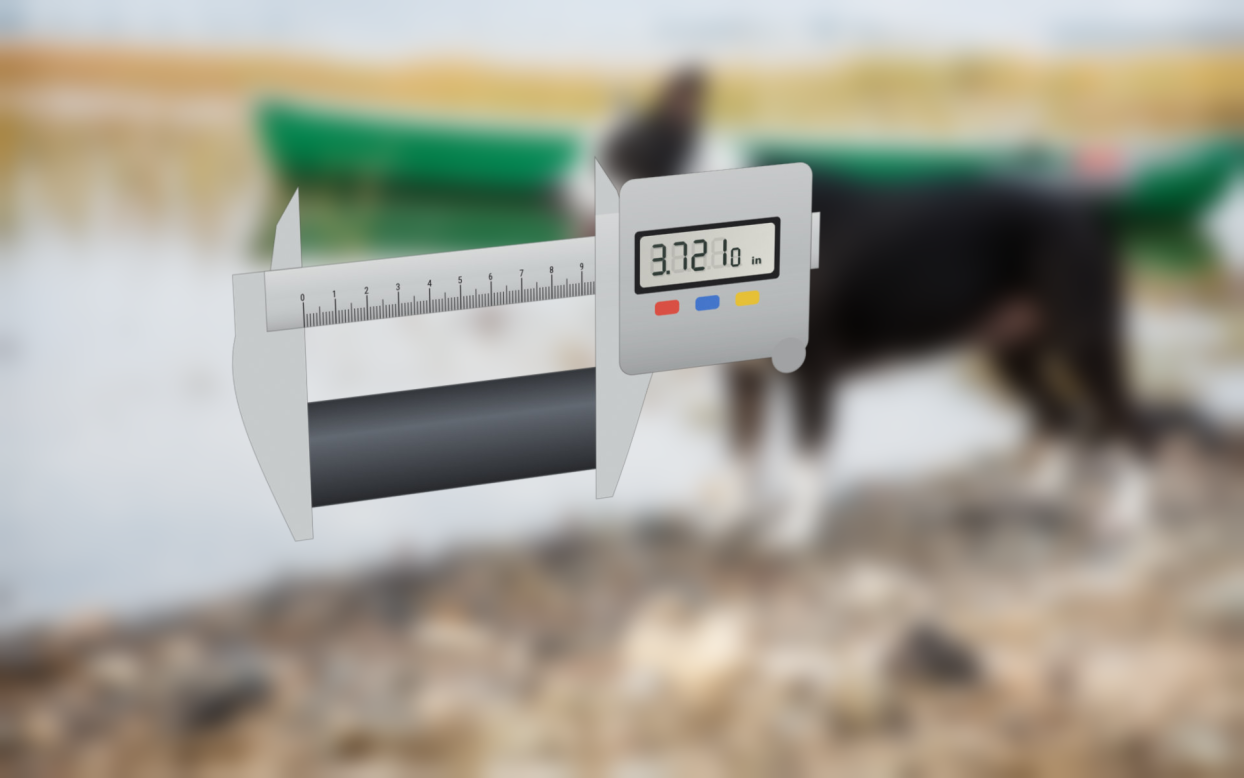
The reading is value=3.7210 unit=in
